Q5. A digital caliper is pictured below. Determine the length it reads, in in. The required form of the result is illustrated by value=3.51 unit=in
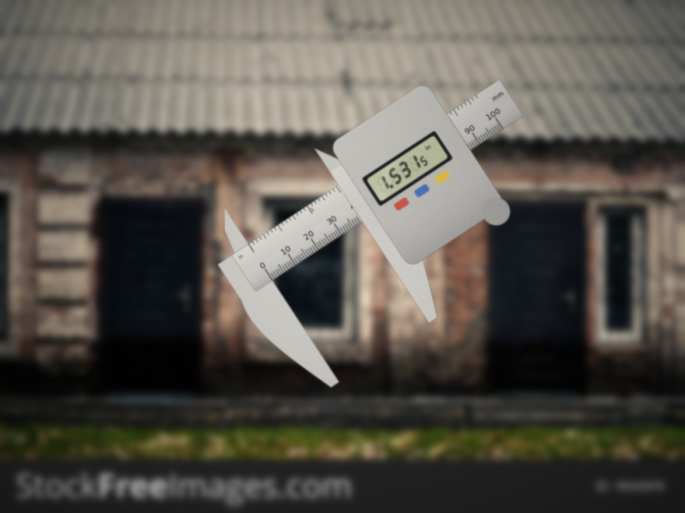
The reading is value=1.5315 unit=in
